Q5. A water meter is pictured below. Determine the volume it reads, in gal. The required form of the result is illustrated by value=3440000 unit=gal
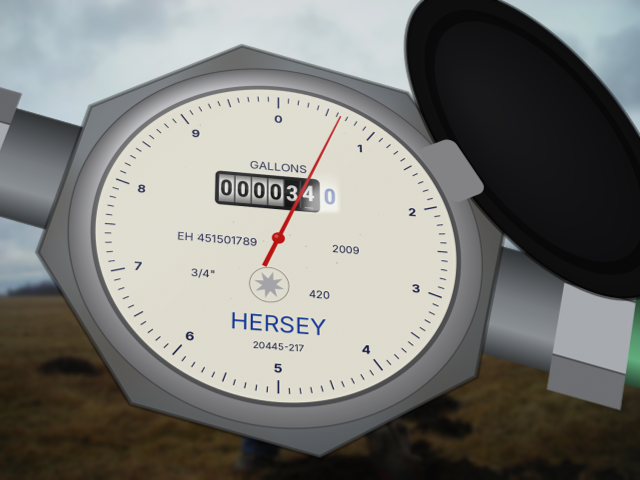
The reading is value=340.6 unit=gal
